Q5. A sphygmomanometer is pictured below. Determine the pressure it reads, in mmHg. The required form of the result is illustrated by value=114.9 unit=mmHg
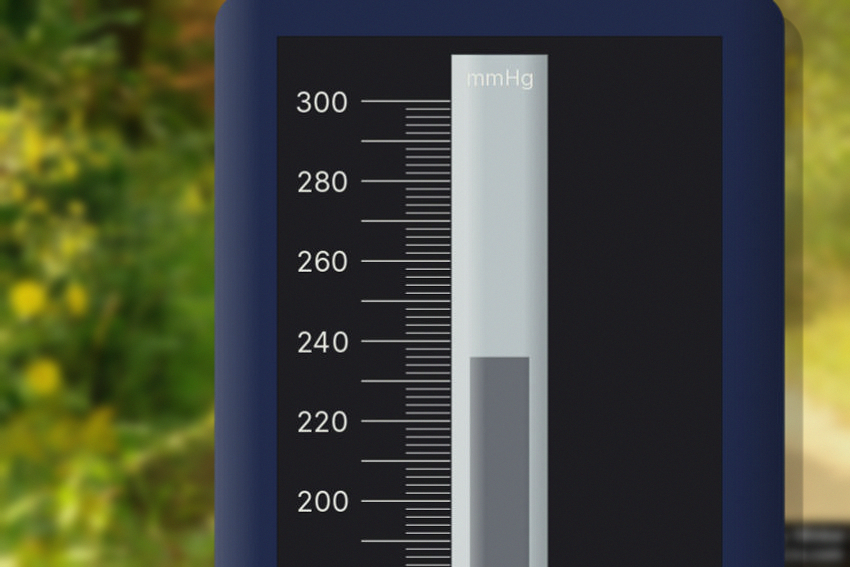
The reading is value=236 unit=mmHg
